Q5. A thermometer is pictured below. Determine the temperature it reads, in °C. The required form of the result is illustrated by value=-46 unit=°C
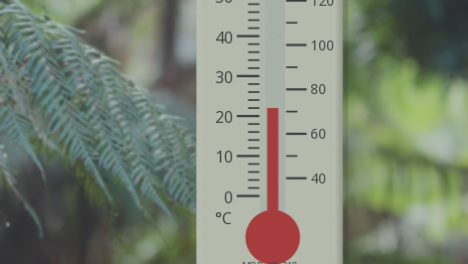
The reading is value=22 unit=°C
